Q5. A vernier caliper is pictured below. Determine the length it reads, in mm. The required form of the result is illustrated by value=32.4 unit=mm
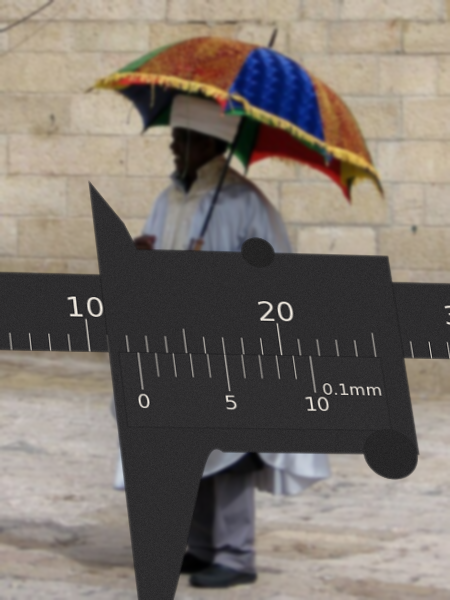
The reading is value=12.5 unit=mm
